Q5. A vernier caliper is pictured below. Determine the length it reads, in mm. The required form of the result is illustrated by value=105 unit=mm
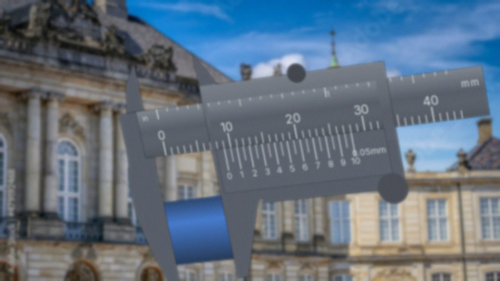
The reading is value=9.0 unit=mm
